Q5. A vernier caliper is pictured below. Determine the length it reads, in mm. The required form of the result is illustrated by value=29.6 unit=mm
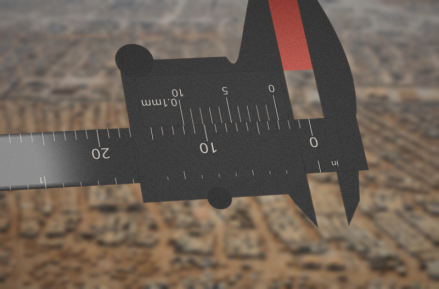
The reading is value=2.9 unit=mm
